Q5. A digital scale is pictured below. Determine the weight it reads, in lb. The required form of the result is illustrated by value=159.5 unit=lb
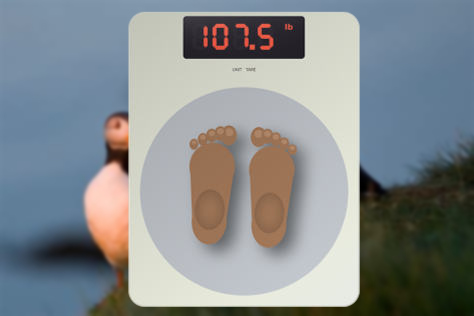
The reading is value=107.5 unit=lb
